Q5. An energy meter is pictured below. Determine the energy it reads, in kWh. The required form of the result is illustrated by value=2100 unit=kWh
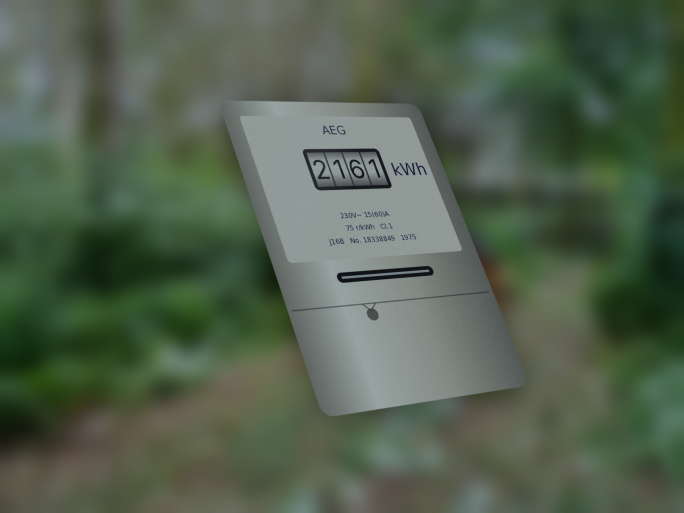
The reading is value=2161 unit=kWh
